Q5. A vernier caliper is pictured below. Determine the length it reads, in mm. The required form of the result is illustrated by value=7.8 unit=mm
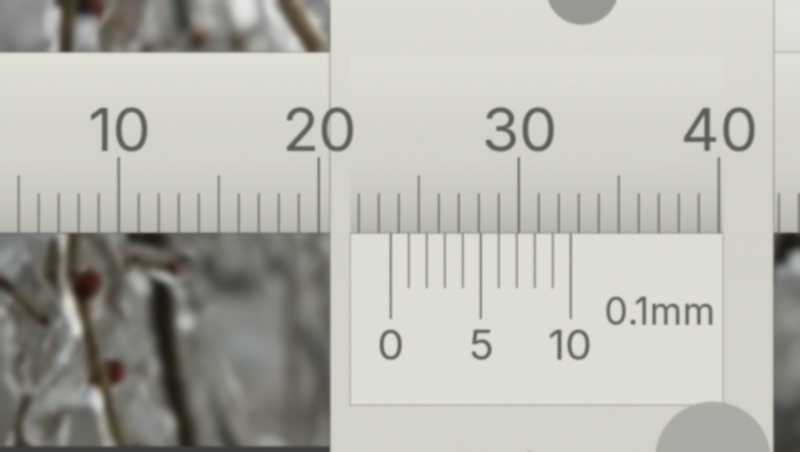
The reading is value=23.6 unit=mm
